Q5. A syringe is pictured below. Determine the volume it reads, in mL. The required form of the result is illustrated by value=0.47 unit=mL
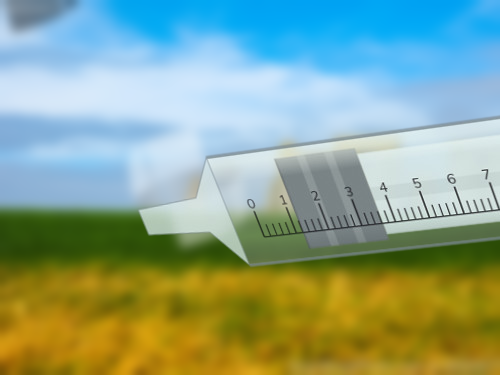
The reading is value=1.2 unit=mL
